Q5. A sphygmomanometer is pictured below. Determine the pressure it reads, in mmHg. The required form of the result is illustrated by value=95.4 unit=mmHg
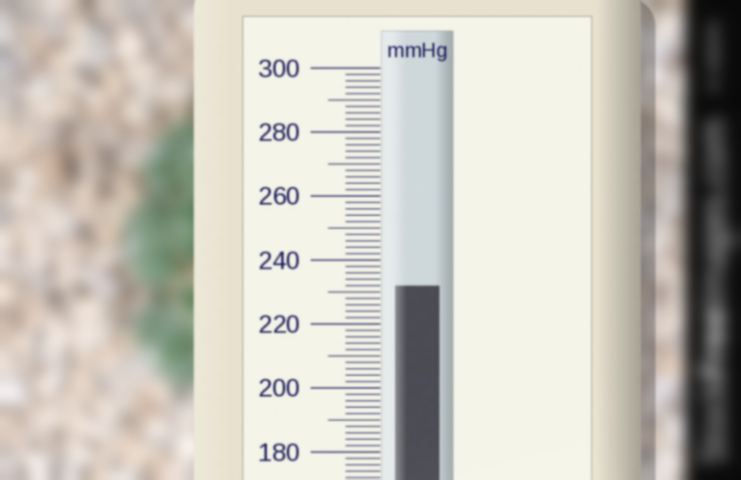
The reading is value=232 unit=mmHg
